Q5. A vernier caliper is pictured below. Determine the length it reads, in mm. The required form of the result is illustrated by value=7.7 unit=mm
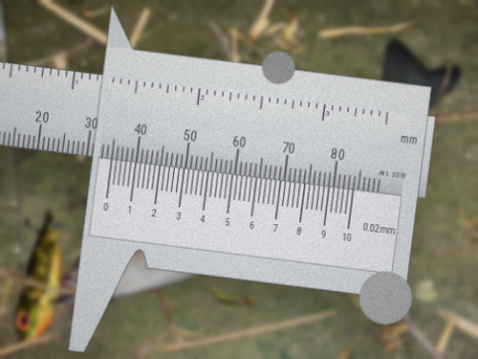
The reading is value=35.0 unit=mm
